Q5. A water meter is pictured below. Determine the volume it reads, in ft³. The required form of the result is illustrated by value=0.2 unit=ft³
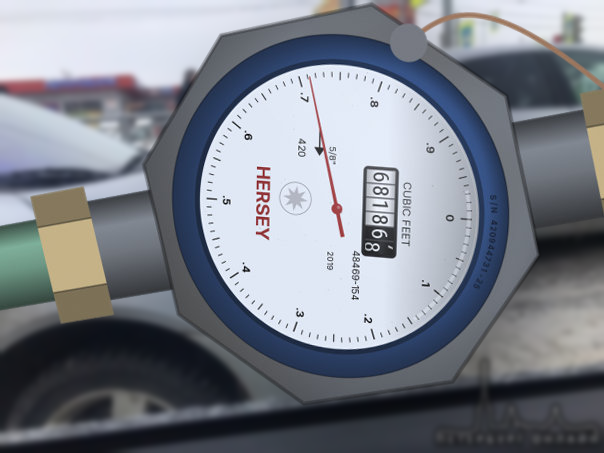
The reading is value=681867.71 unit=ft³
